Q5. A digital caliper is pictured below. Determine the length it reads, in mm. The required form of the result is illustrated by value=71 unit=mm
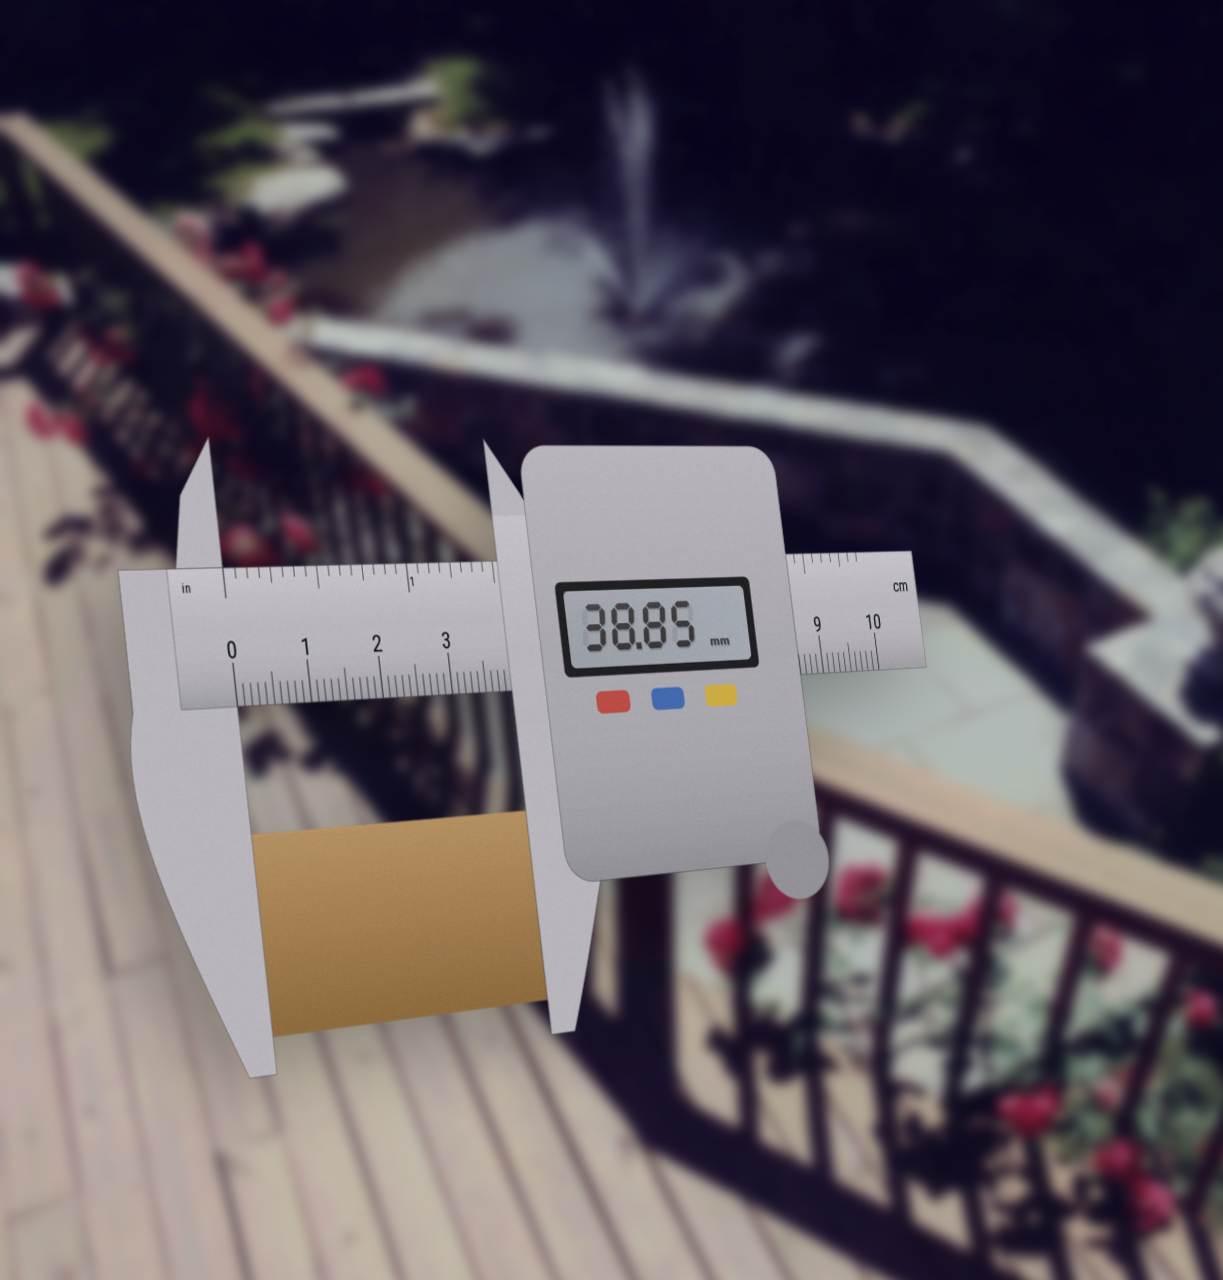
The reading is value=38.85 unit=mm
